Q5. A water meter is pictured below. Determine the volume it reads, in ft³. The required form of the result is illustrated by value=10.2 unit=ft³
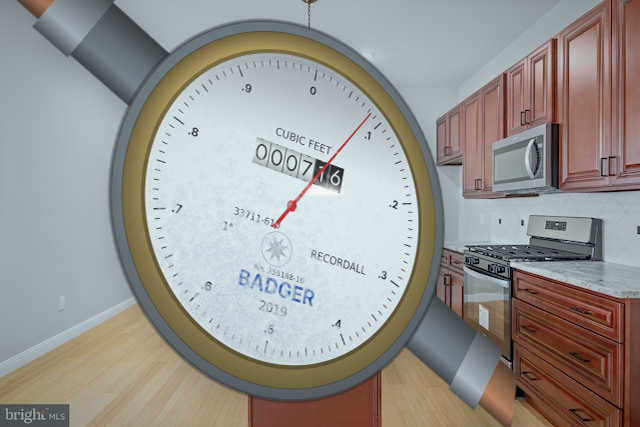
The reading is value=716.08 unit=ft³
